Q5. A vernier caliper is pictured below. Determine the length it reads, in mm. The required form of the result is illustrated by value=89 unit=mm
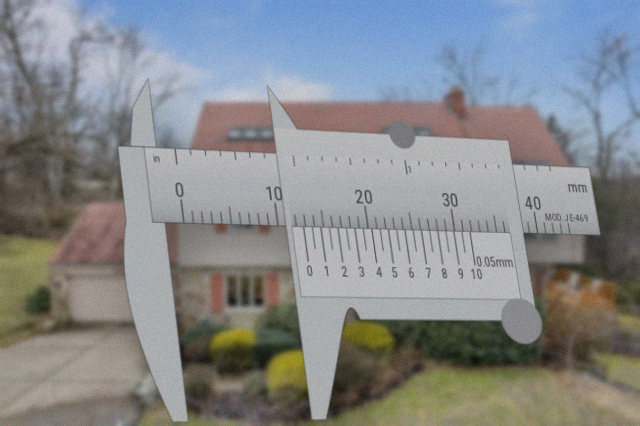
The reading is value=12.8 unit=mm
